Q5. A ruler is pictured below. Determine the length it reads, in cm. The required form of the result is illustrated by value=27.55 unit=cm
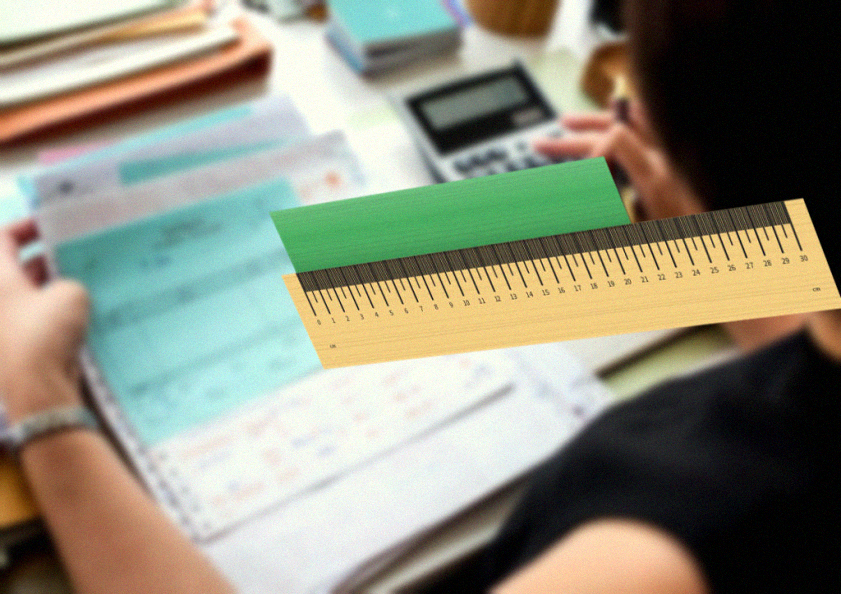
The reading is value=21.5 unit=cm
